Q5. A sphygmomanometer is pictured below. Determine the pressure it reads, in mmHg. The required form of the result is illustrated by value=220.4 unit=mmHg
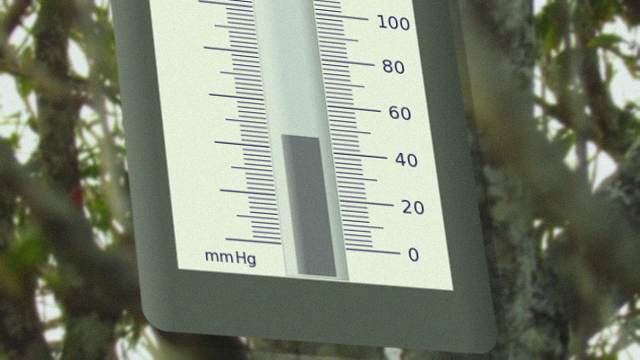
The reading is value=46 unit=mmHg
